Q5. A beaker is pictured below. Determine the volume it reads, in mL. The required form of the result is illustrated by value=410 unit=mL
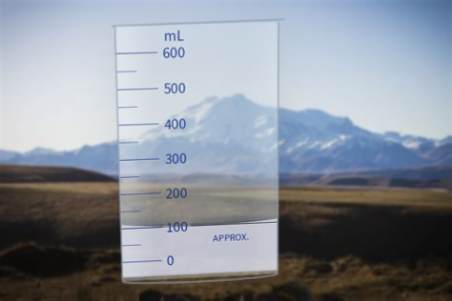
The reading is value=100 unit=mL
